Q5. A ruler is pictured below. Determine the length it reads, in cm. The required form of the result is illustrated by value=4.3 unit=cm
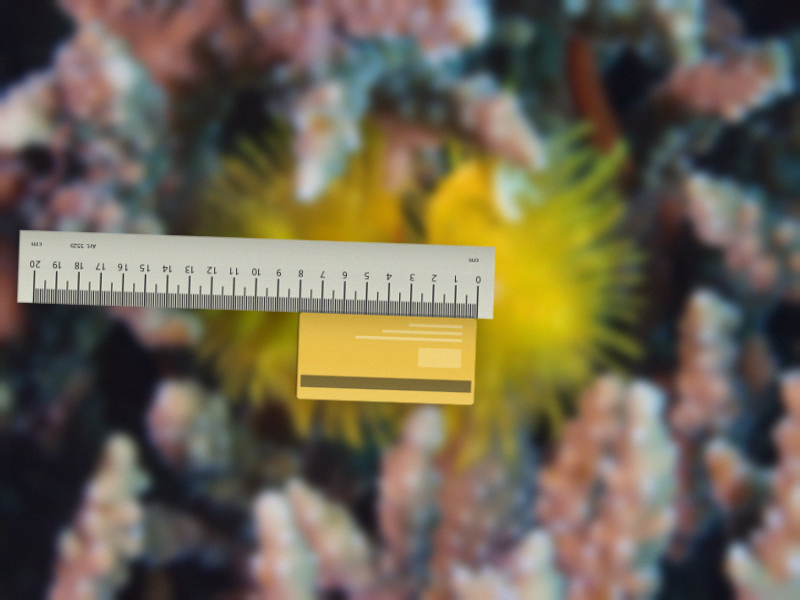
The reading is value=8 unit=cm
